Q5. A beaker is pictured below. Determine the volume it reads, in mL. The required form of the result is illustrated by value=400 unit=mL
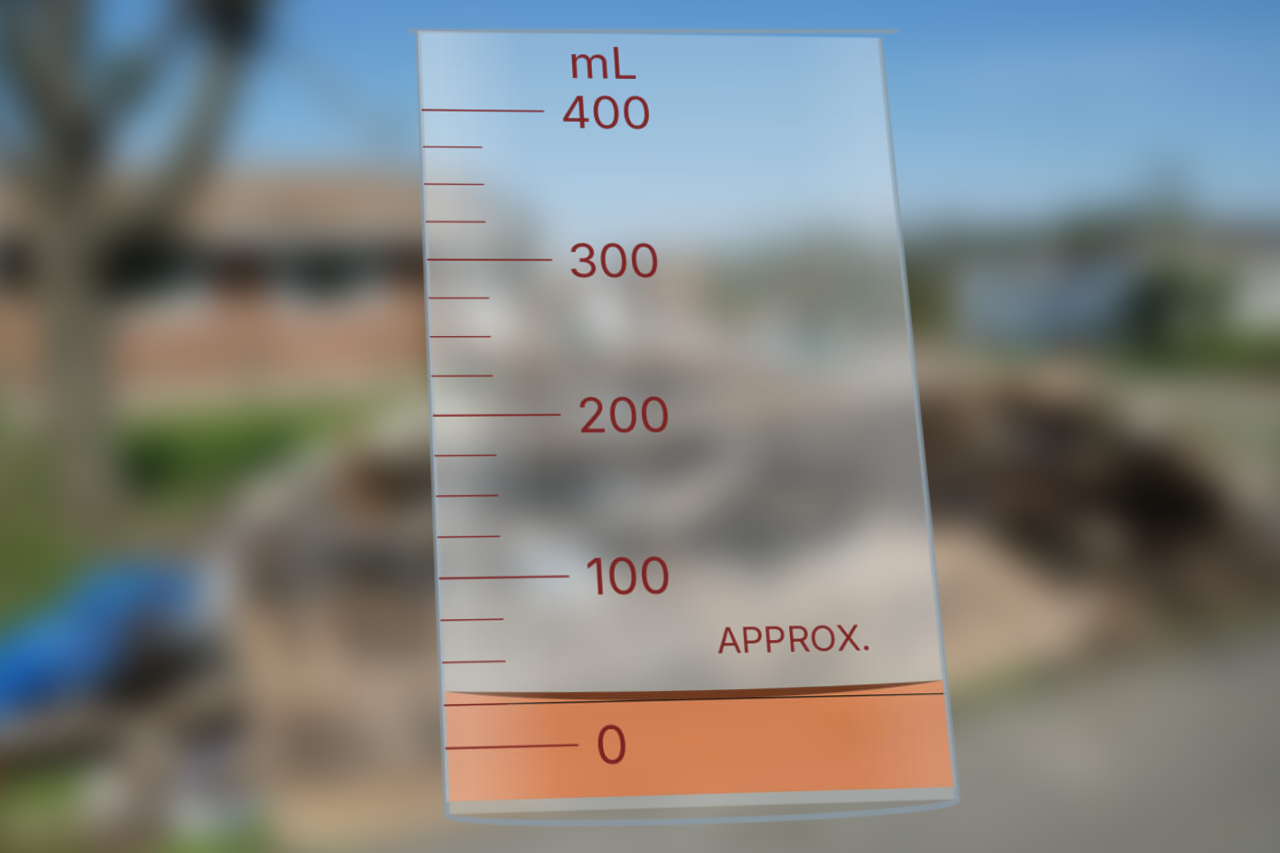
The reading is value=25 unit=mL
